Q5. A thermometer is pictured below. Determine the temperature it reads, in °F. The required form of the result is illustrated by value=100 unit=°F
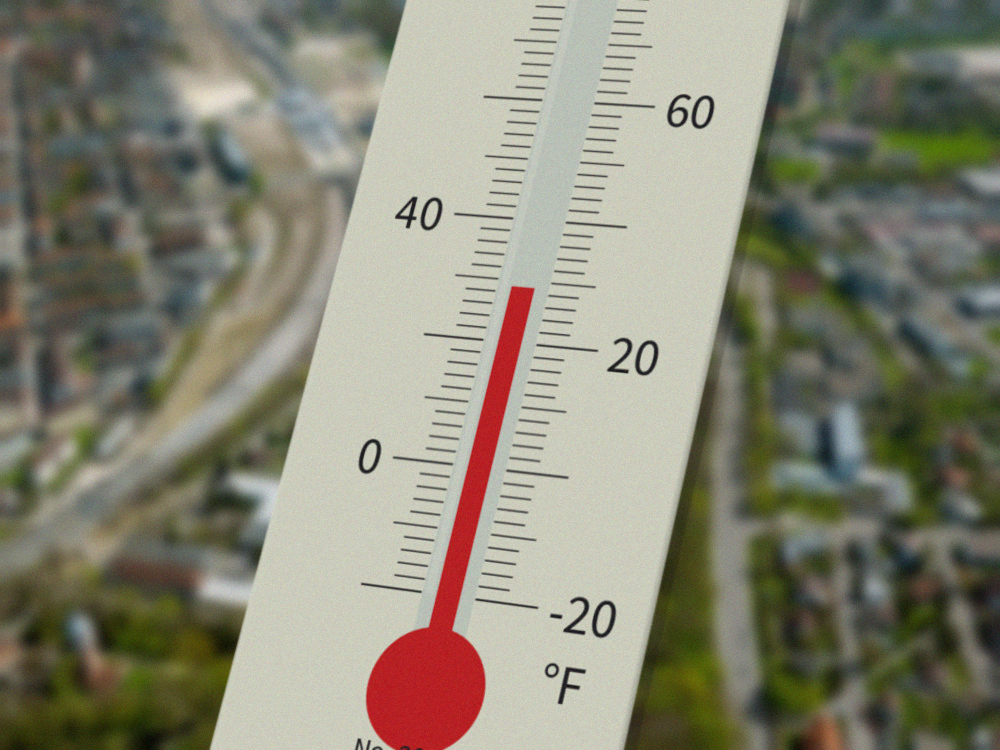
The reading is value=29 unit=°F
